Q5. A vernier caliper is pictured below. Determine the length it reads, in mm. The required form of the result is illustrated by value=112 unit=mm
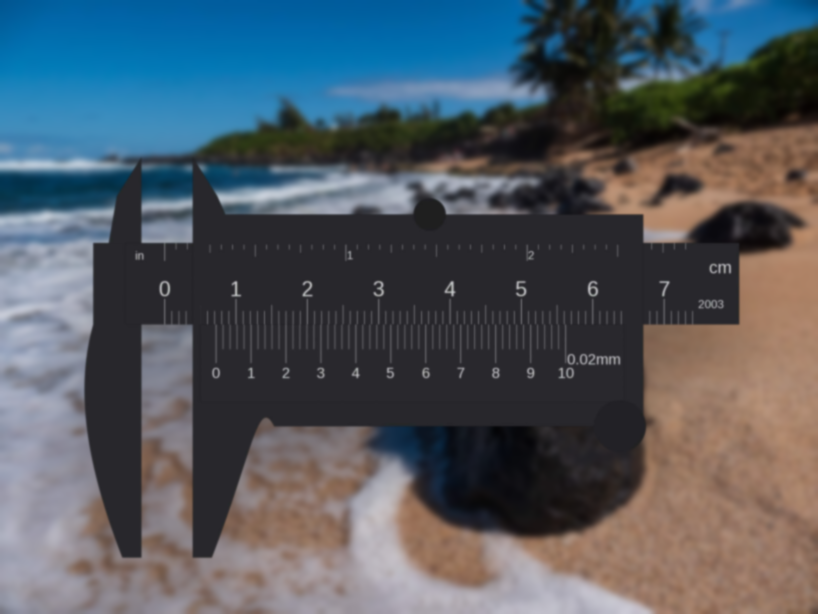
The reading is value=7.2 unit=mm
